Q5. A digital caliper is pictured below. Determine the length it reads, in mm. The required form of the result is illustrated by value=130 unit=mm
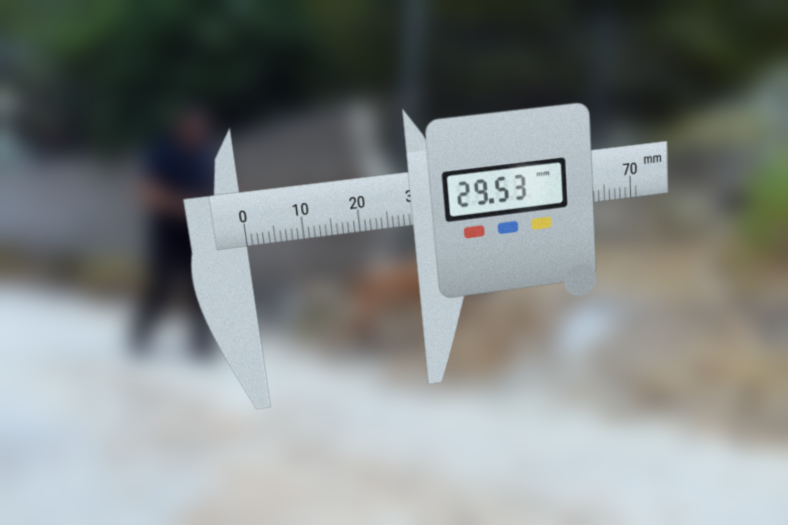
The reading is value=29.53 unit=mm
